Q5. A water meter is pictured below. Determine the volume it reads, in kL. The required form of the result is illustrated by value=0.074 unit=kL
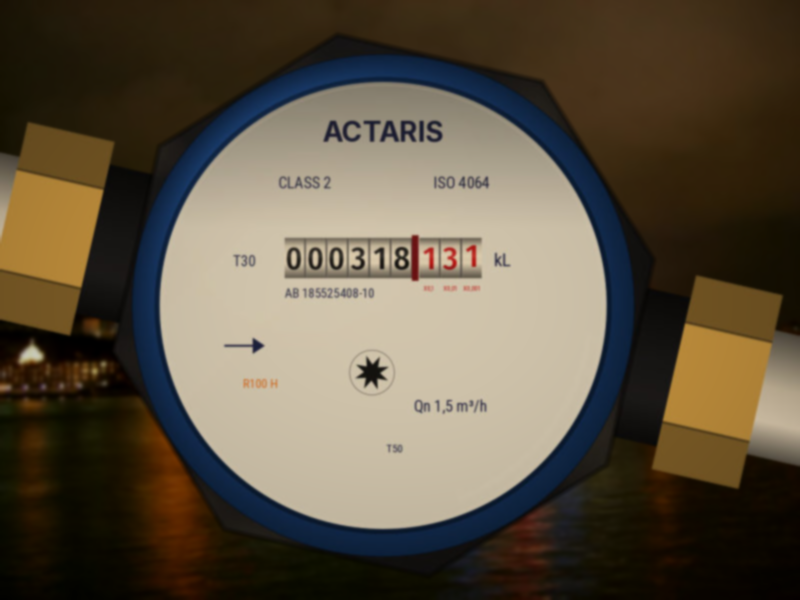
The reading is value=318.131 unit=kL
